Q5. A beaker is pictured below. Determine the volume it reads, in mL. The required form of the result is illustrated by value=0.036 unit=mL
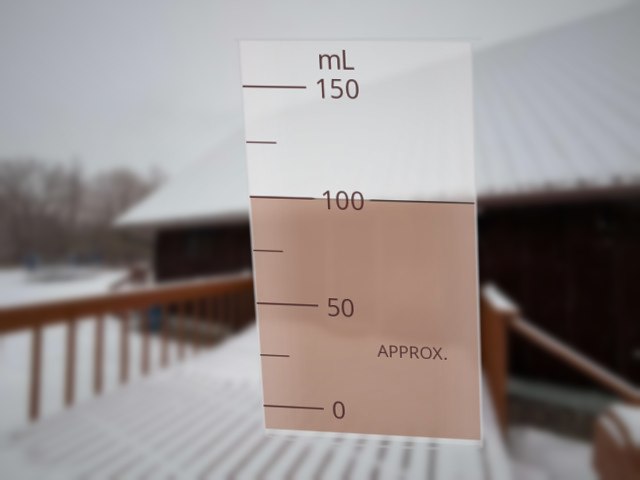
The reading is value=100 unit=mL
